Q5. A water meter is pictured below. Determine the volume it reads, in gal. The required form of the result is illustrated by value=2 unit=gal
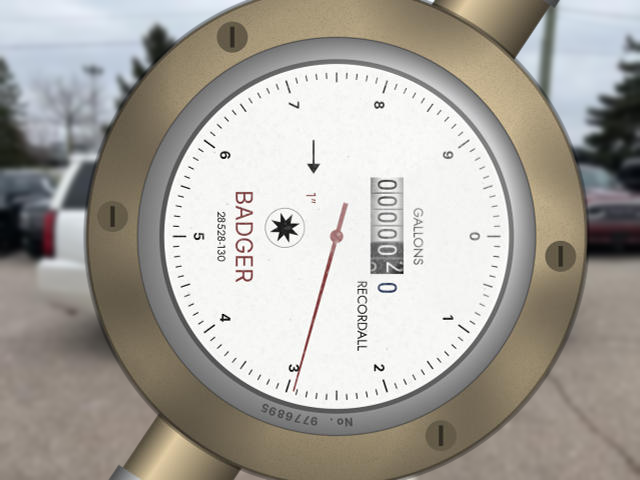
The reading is value=22.9 unit=gal
